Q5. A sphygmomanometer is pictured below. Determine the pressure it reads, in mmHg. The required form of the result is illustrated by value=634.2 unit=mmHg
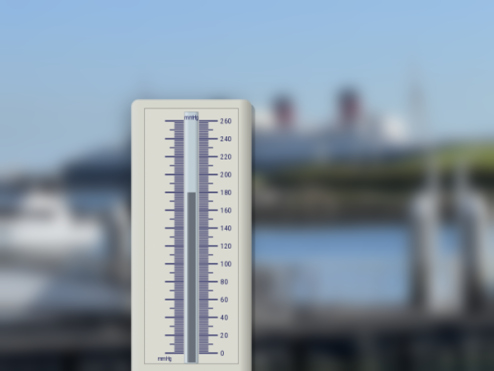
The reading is value=180 unit=mmHg
